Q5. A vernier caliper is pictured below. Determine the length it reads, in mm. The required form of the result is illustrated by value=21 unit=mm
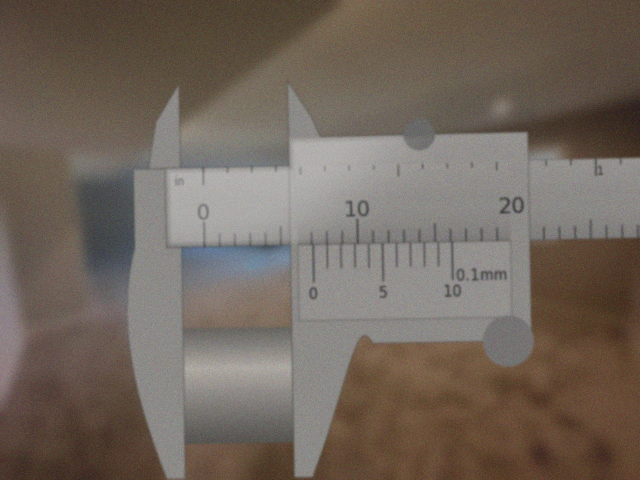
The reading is value=7.1 unit=mm
